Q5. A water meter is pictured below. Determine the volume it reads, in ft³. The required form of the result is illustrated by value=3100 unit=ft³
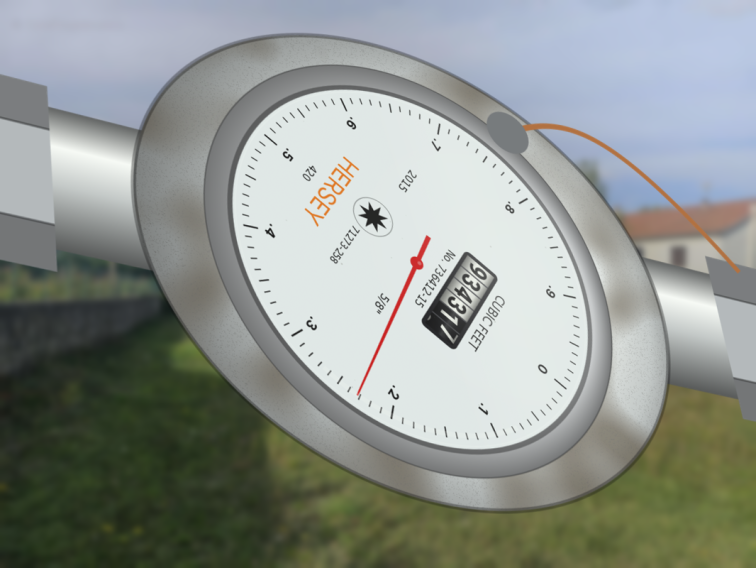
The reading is value=934317.23 unit=ft³
